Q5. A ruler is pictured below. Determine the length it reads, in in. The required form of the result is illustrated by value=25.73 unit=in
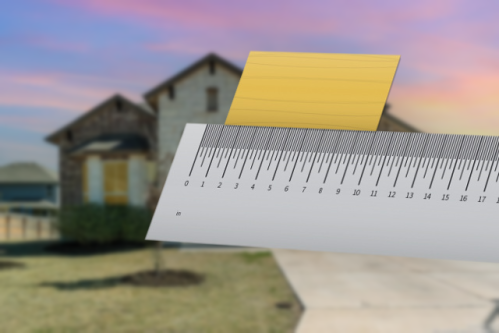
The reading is value=9 unit=in
